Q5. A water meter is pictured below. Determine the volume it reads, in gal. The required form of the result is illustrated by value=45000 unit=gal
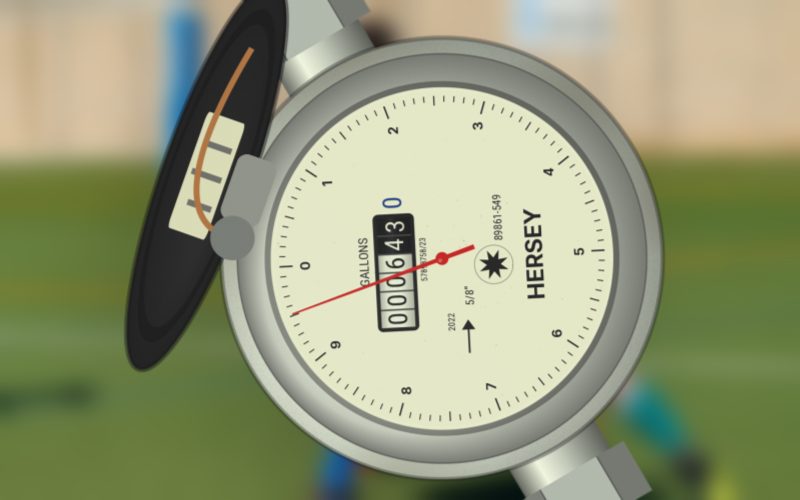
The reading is value=6429.5 unit=gal
